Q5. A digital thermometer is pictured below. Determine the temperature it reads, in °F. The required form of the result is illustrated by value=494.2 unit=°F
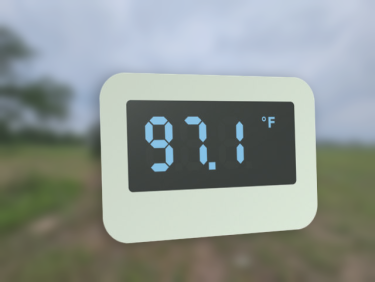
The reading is value=97.1 unit=°F
